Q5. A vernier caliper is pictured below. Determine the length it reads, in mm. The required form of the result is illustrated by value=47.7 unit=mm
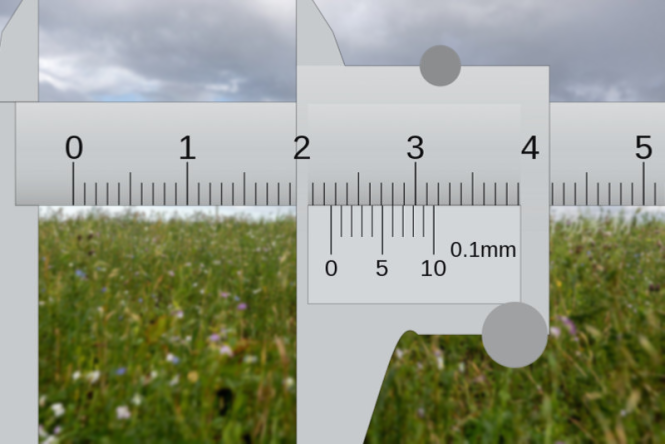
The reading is value=22.6 unit=mm
